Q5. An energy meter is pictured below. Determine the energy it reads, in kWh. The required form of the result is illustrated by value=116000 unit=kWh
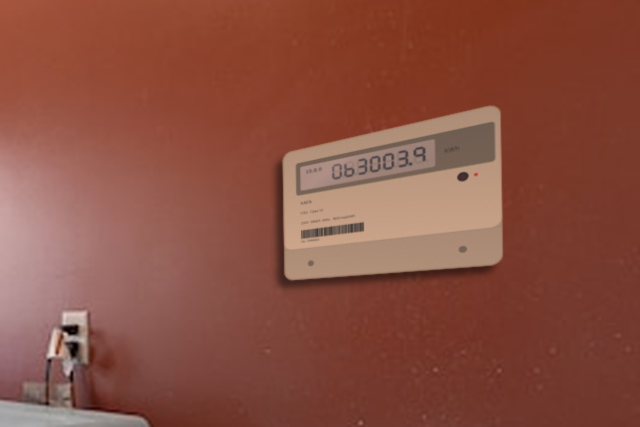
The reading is value=63003.9 unit=kWh
